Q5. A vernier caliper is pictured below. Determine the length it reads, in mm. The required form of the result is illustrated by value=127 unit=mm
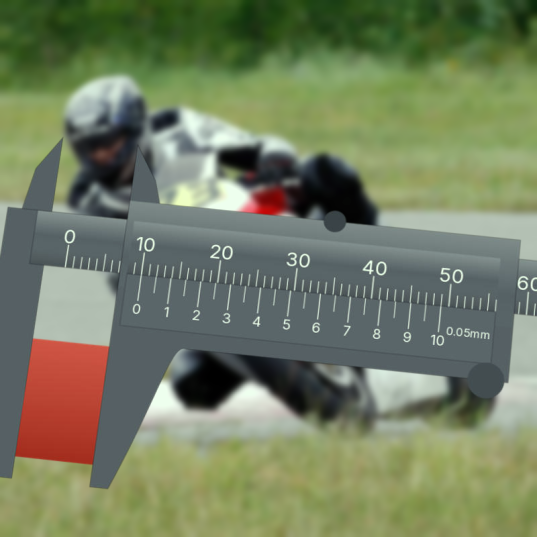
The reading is value=10.0 unit=mm
